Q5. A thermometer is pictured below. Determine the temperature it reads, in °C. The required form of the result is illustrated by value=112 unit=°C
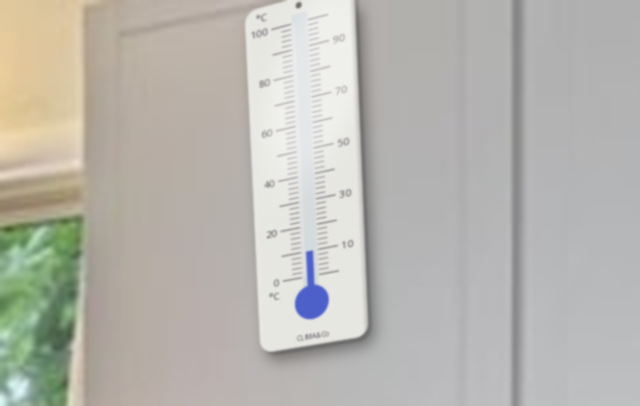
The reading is value=10 unit=°C
